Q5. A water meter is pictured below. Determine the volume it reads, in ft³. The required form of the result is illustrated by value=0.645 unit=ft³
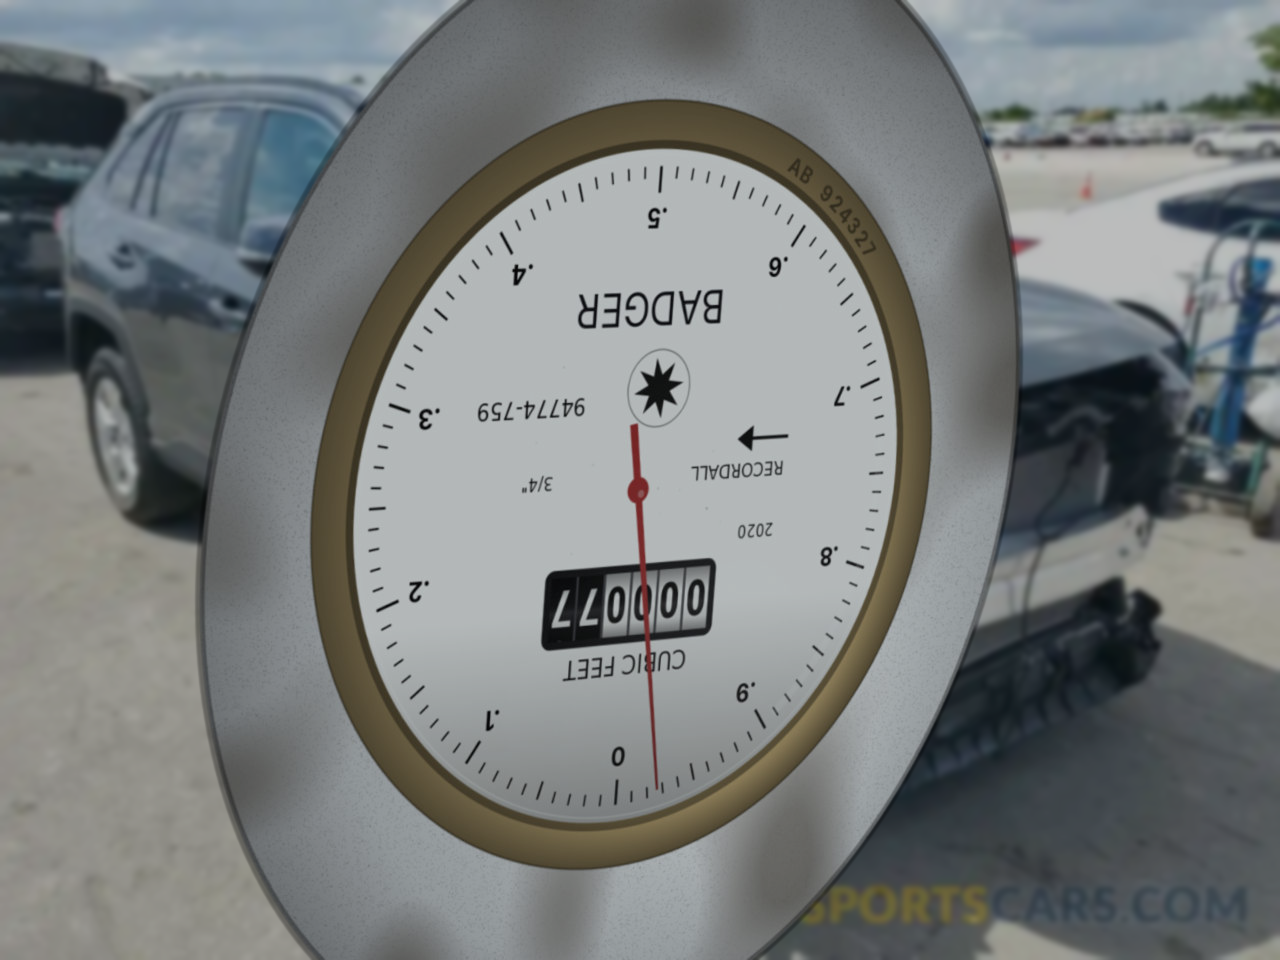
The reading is value=76.97 unit=ft³
